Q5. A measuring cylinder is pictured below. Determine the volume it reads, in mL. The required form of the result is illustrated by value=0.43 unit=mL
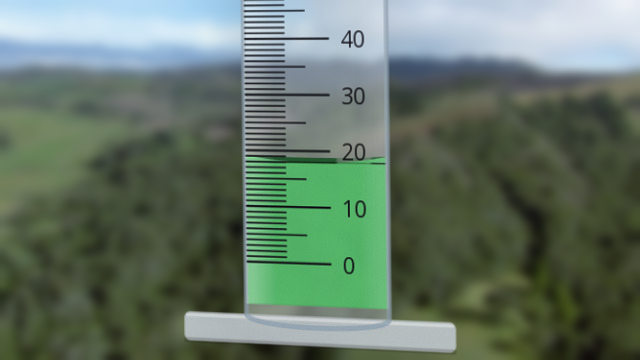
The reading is value=18 unit=mL
